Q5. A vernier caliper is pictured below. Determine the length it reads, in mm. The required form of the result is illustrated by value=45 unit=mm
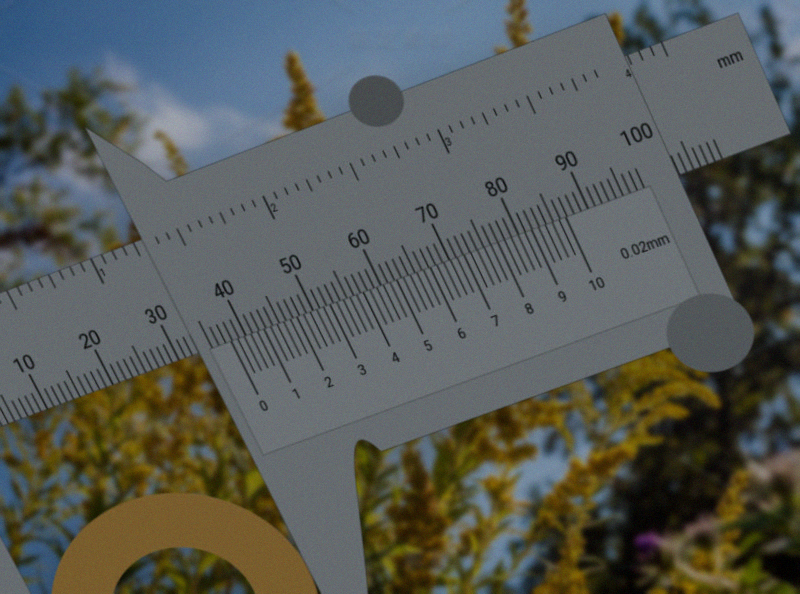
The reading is value=37.8 unit=mm
